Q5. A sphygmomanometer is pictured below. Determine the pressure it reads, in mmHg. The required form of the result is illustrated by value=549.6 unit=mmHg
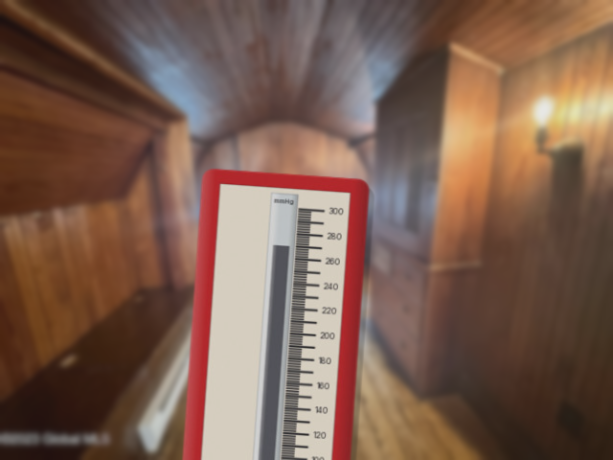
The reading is value=270 unit=mmHg
